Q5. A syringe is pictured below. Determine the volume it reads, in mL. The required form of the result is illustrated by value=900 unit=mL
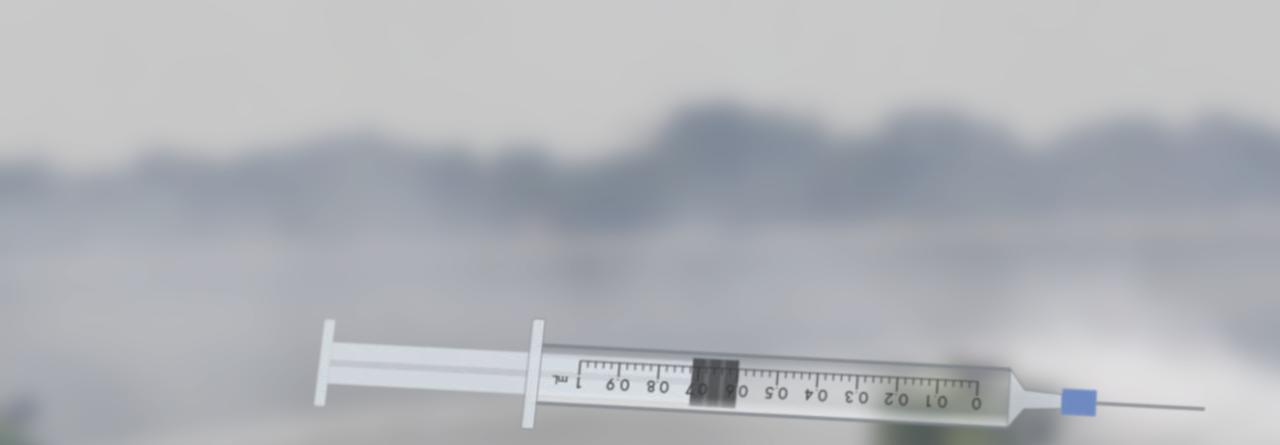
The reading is value=0.6 unit=mL
